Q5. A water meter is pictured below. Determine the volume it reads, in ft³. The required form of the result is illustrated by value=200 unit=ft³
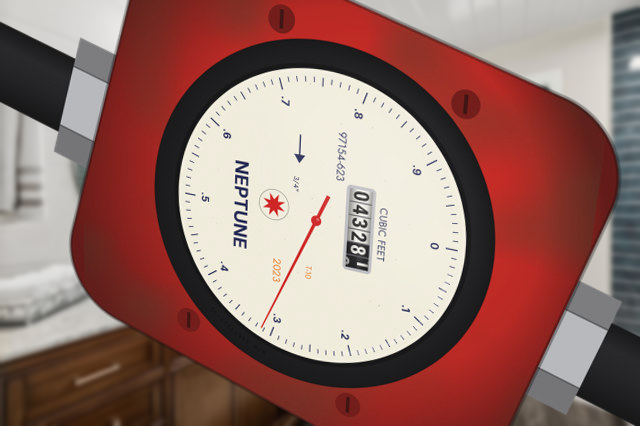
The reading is value=43281.31 unit=ft³
